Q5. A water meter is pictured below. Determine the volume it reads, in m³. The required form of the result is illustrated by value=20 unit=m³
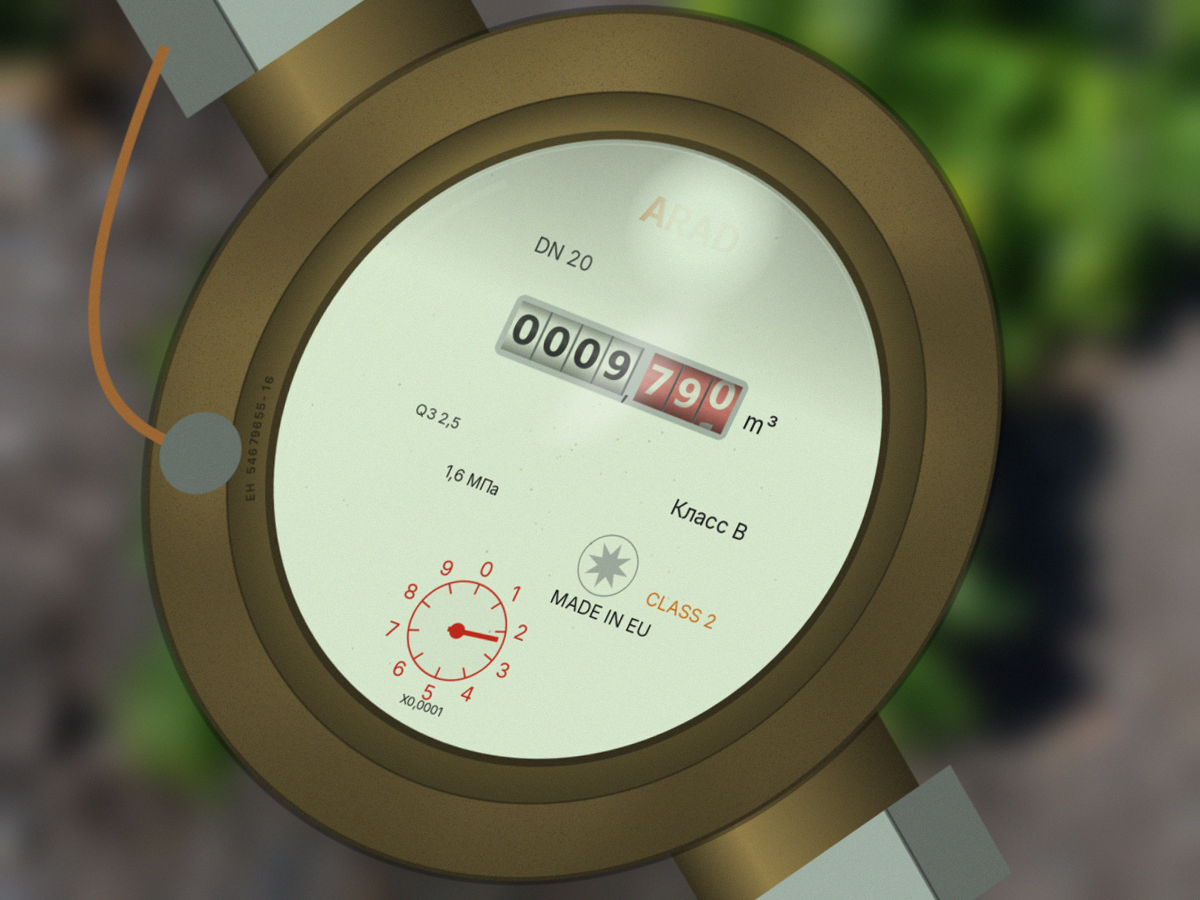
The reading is value=9.7902 unit=m³
